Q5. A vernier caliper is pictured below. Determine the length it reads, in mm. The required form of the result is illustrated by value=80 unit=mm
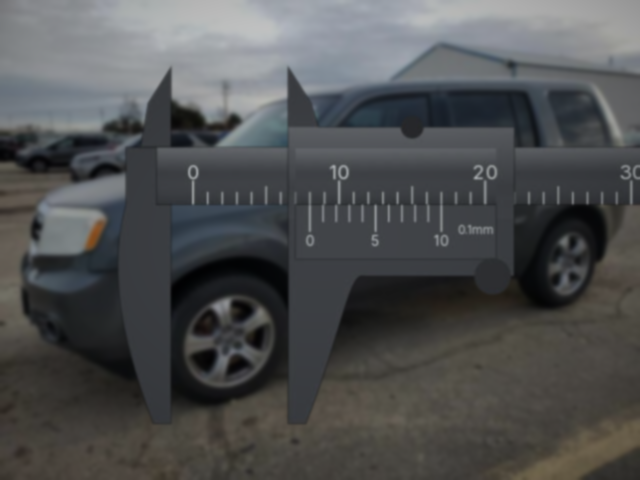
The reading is value=8.0 unit=mm
